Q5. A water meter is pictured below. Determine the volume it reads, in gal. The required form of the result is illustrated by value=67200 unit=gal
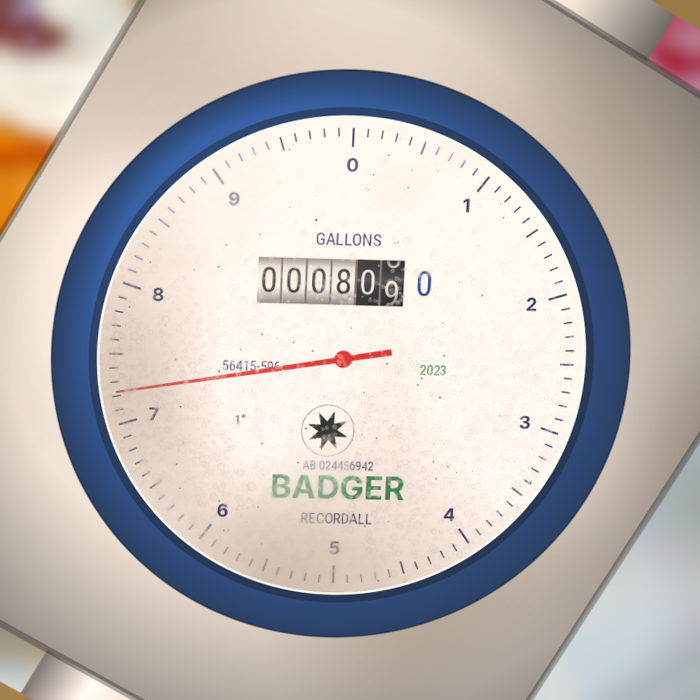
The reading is value=8087.2 unit=gal
